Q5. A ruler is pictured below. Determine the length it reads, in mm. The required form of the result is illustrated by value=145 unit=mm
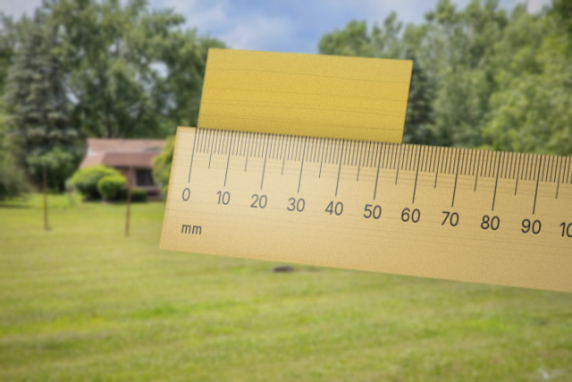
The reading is value=55 unit=mm
